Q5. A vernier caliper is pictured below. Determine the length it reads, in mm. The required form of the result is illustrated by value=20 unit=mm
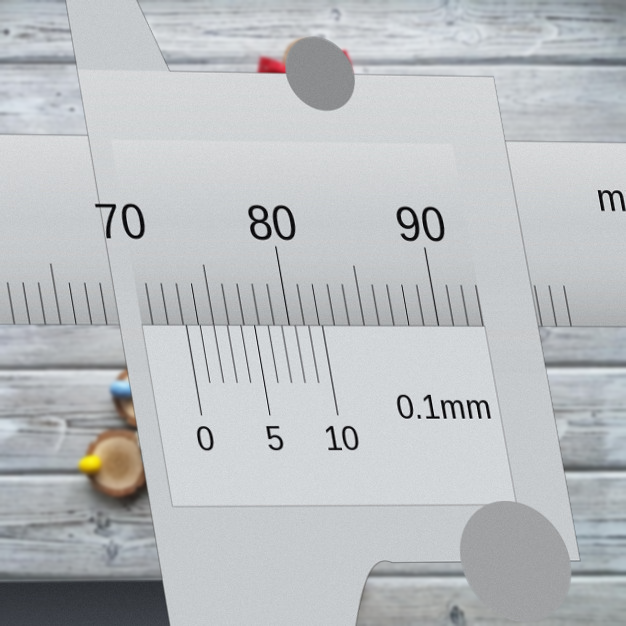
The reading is value=73.2 unit=mm
